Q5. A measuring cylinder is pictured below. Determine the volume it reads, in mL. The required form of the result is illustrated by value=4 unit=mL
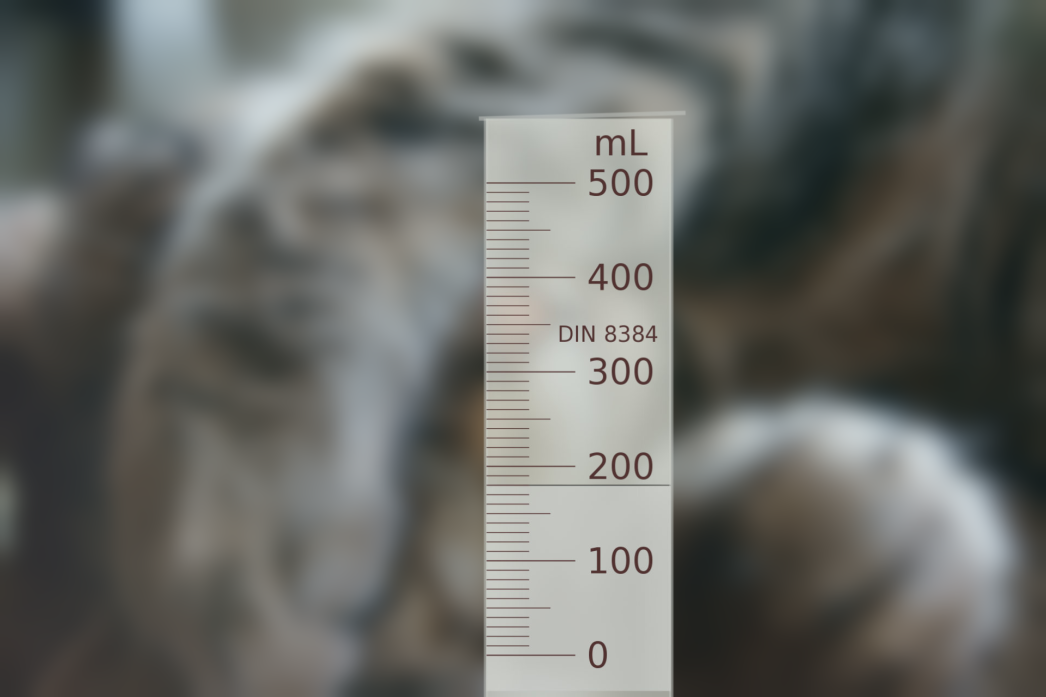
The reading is value=180 unit=mL
